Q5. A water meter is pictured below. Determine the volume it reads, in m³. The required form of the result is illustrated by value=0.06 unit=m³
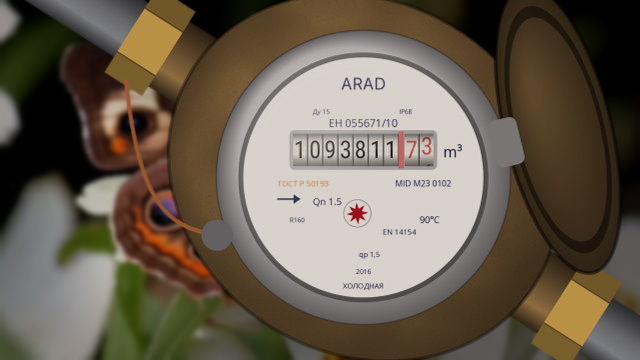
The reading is value=1093811.73 unit=m³
